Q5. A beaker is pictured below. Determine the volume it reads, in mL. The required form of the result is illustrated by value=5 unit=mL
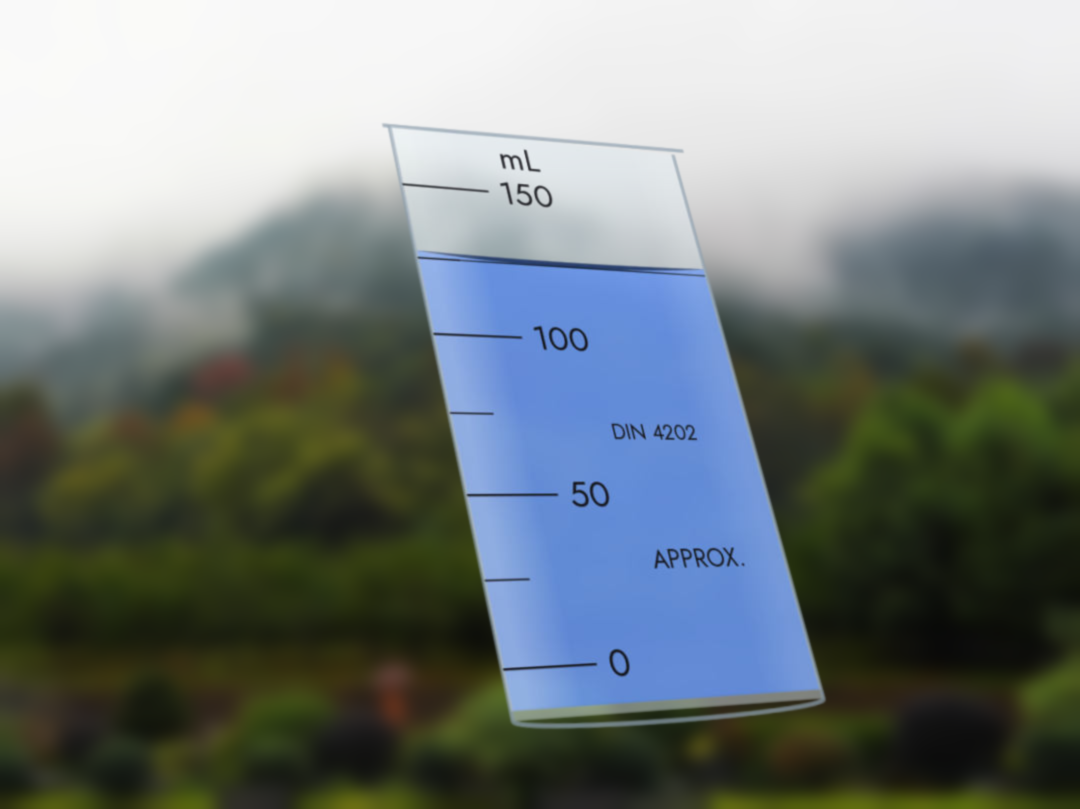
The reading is value=125 unit=mL
